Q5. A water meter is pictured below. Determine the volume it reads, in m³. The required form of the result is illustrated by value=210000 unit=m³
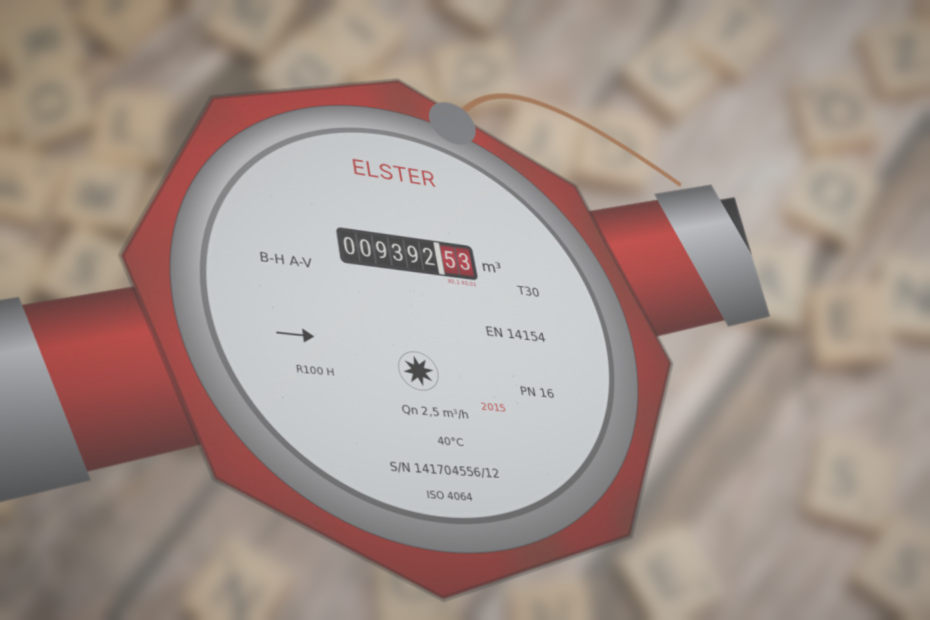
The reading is value=9392.53 unit=m³
